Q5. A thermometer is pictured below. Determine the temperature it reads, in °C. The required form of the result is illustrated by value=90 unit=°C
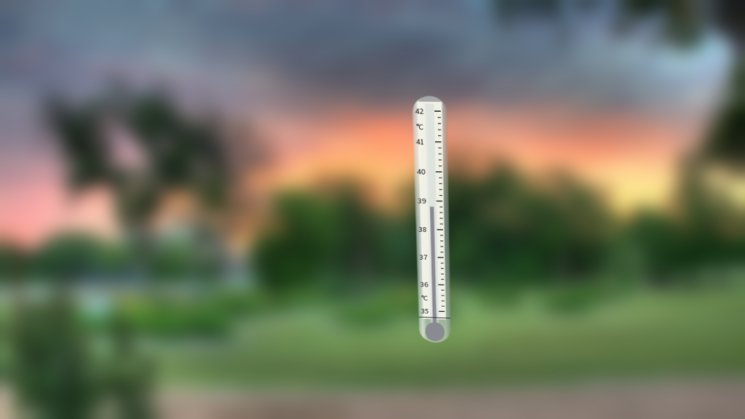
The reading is value=38.8 unit=°C
